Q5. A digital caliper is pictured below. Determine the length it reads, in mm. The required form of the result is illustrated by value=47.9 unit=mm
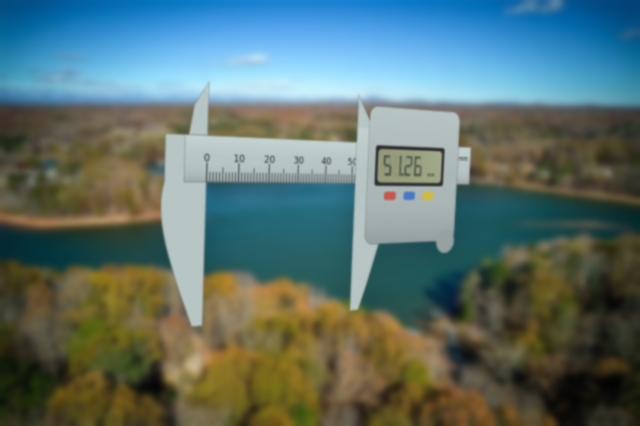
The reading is value=51.26 unit=mm
